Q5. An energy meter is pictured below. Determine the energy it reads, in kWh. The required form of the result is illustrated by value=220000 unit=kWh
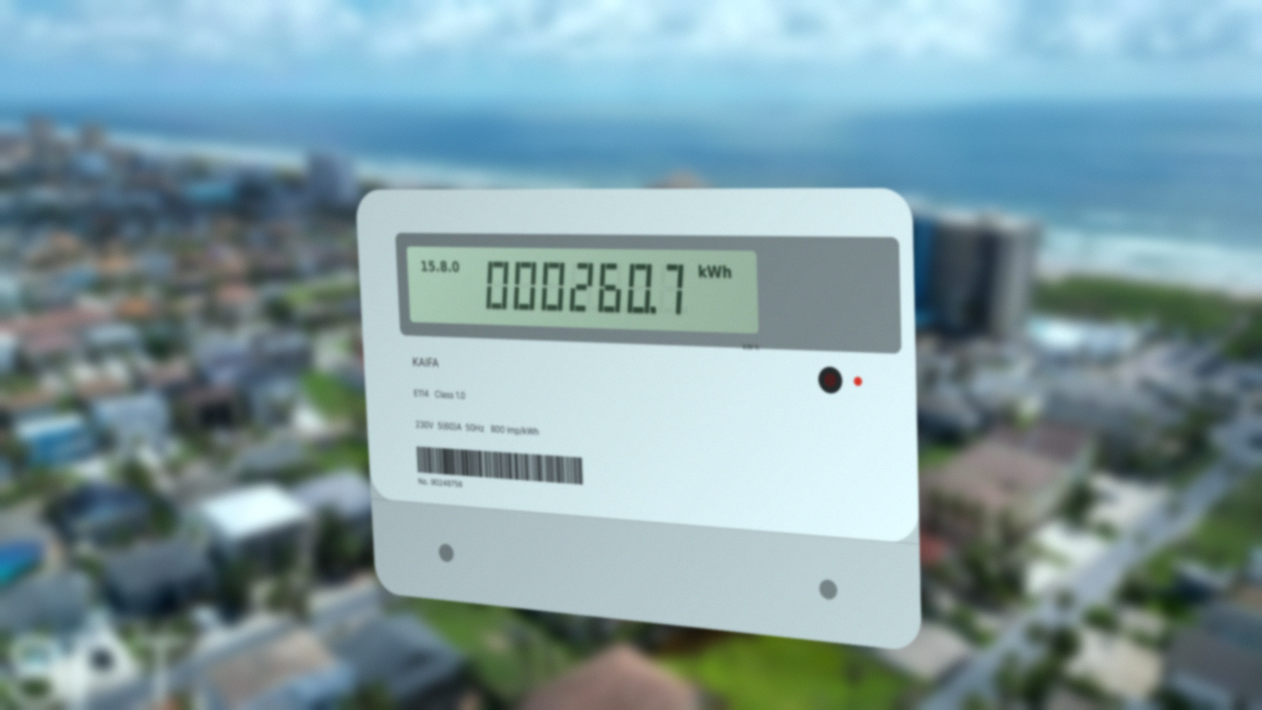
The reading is value=260.7 unit=kWh
